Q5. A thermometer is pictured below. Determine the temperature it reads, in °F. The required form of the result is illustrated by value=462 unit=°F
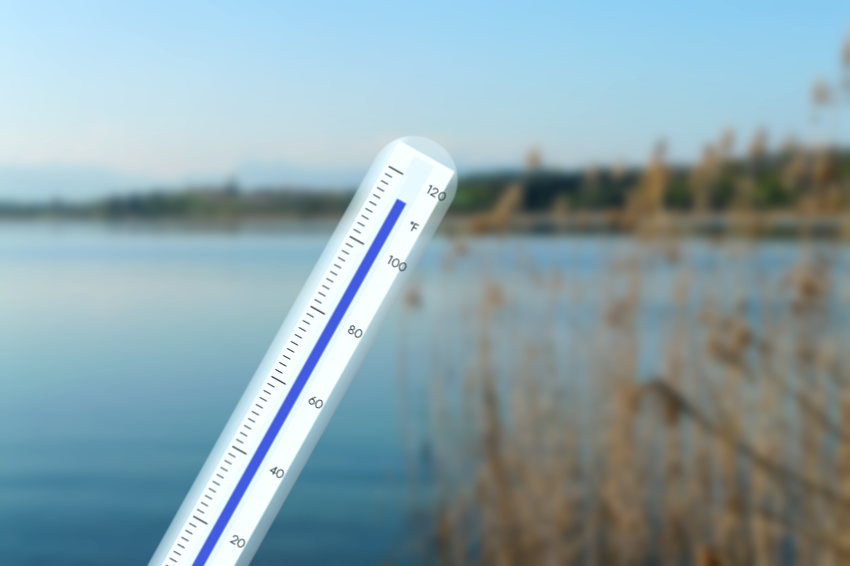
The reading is value=114 unit=°F
